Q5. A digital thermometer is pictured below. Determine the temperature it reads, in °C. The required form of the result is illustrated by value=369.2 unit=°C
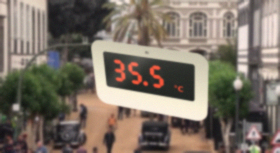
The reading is value=35.5 unit=°C
